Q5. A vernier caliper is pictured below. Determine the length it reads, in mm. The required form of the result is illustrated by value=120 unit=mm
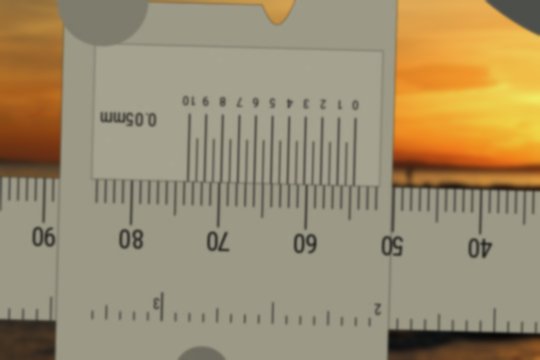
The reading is value=54.6 unit=mm
